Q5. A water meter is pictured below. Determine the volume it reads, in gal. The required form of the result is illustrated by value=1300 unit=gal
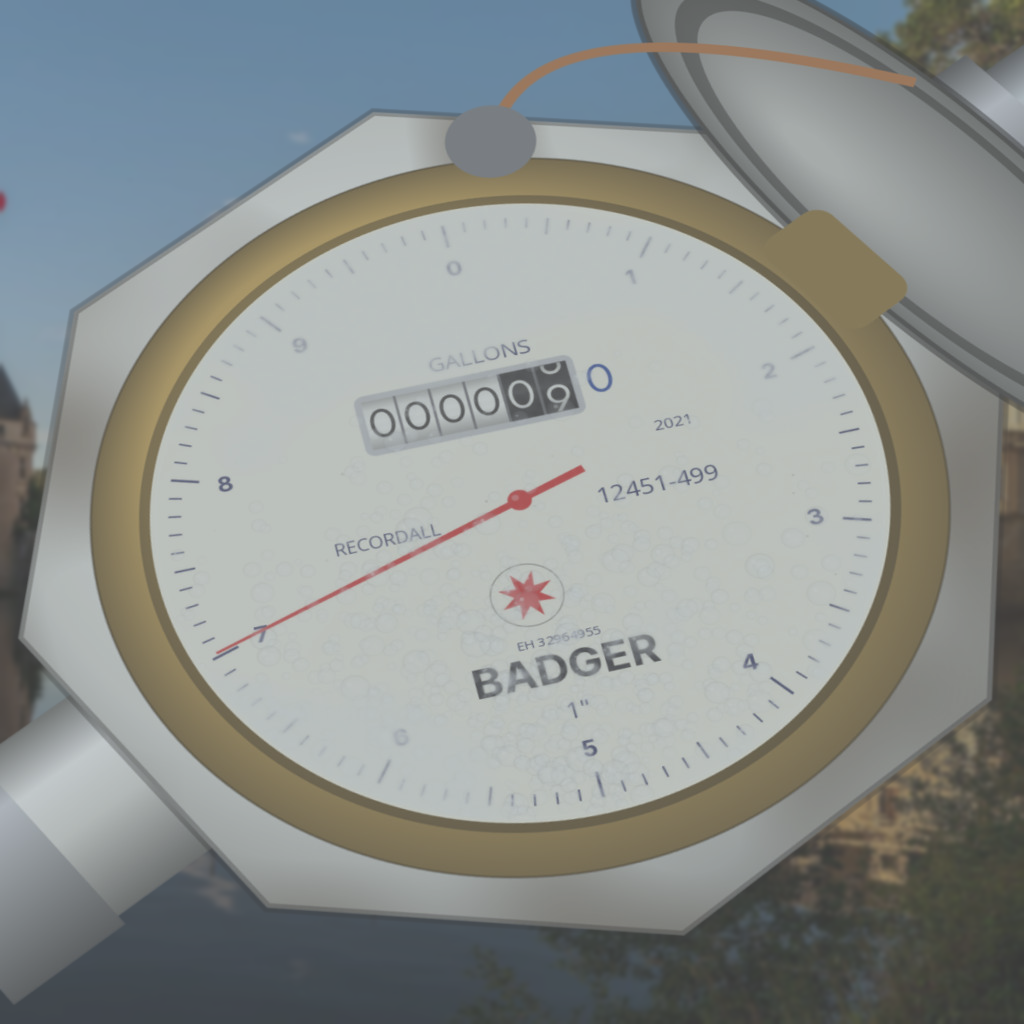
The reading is value=87.0 unit=gal
